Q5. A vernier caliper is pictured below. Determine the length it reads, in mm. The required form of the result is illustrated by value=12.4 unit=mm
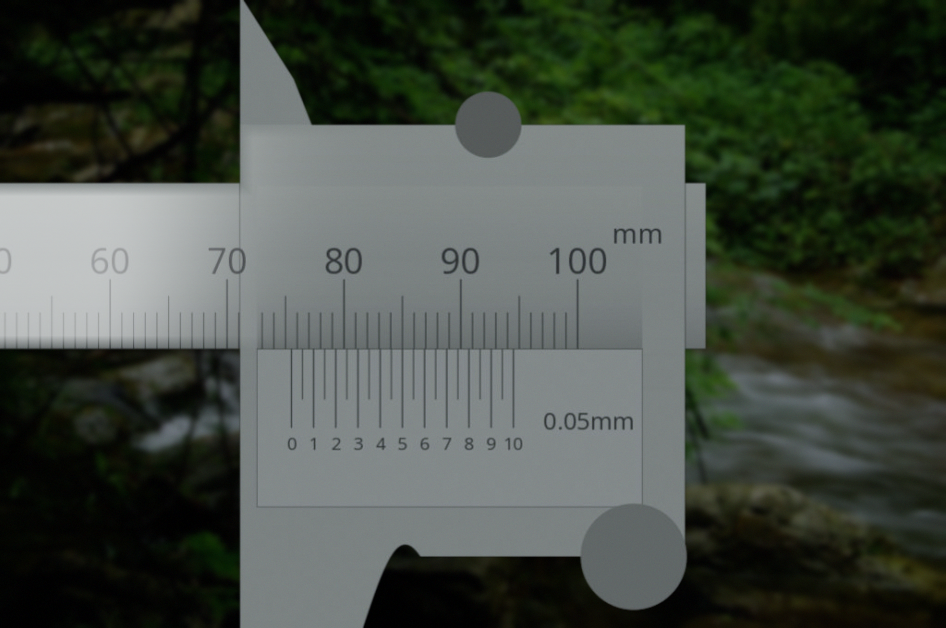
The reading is value=75.5 unit=mm
